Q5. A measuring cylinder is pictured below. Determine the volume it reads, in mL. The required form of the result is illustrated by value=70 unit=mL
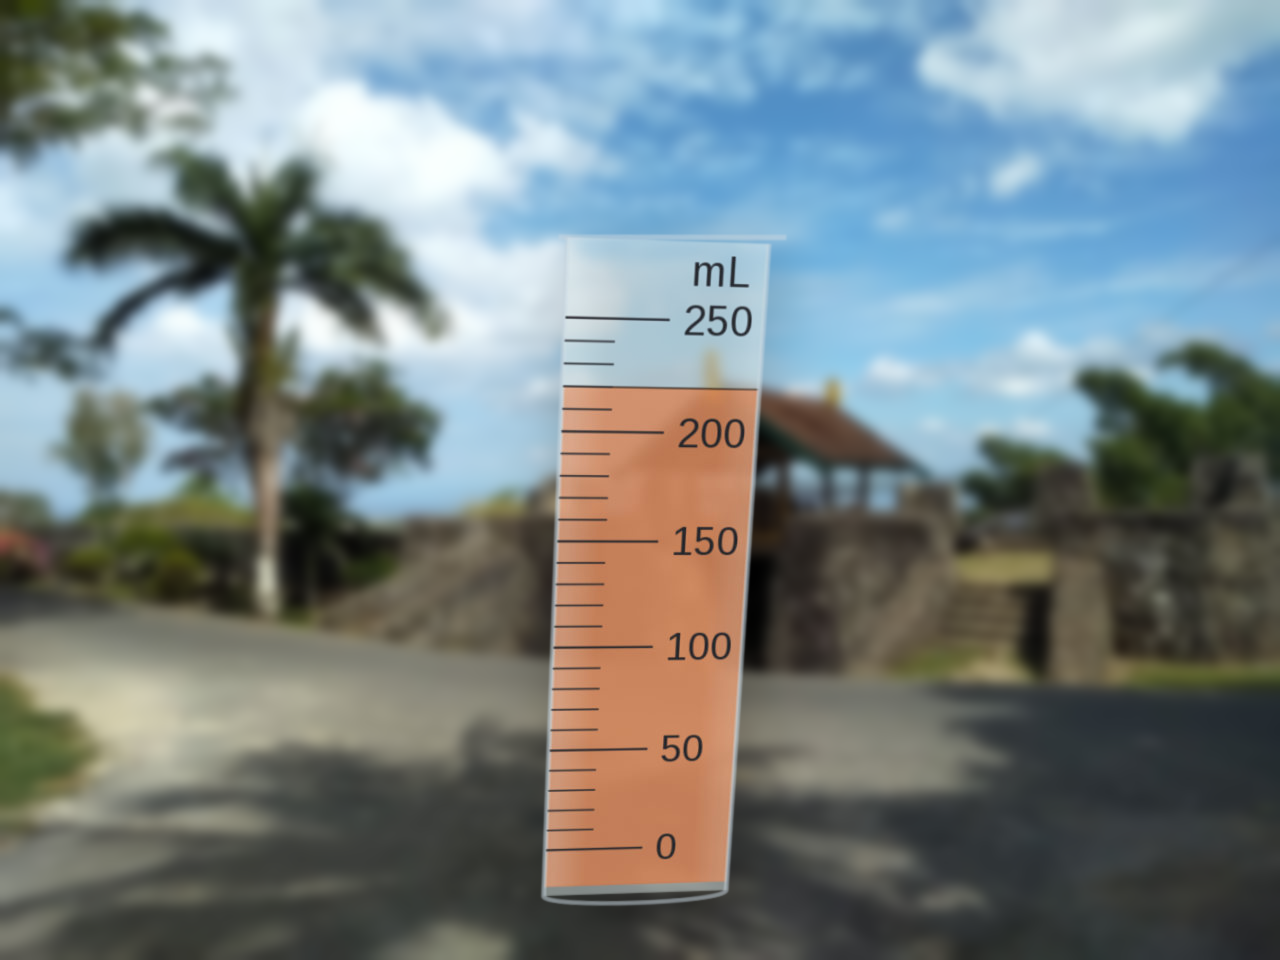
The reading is value=220 unit=mL
